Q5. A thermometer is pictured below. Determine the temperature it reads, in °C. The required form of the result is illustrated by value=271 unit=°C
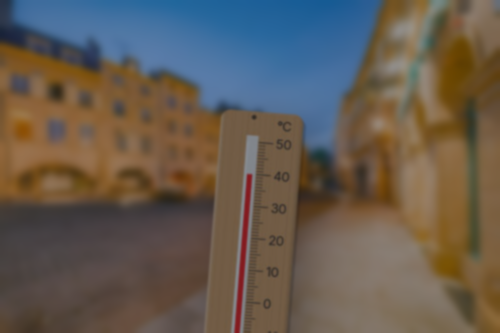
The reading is value=40 unit=°C
